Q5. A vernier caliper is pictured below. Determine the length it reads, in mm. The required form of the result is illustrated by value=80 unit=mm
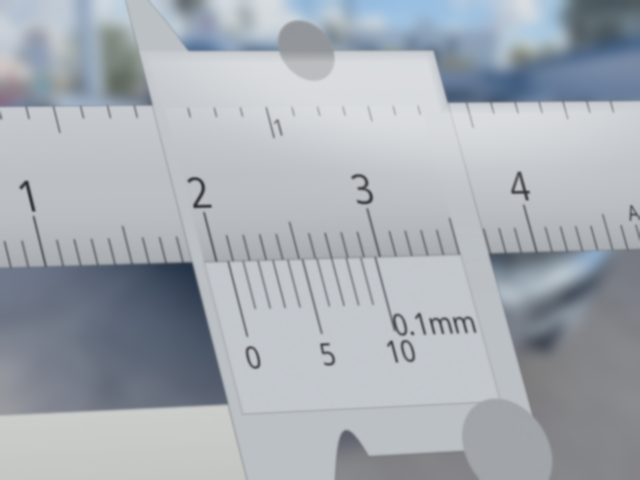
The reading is value=20.7 unit=mm
